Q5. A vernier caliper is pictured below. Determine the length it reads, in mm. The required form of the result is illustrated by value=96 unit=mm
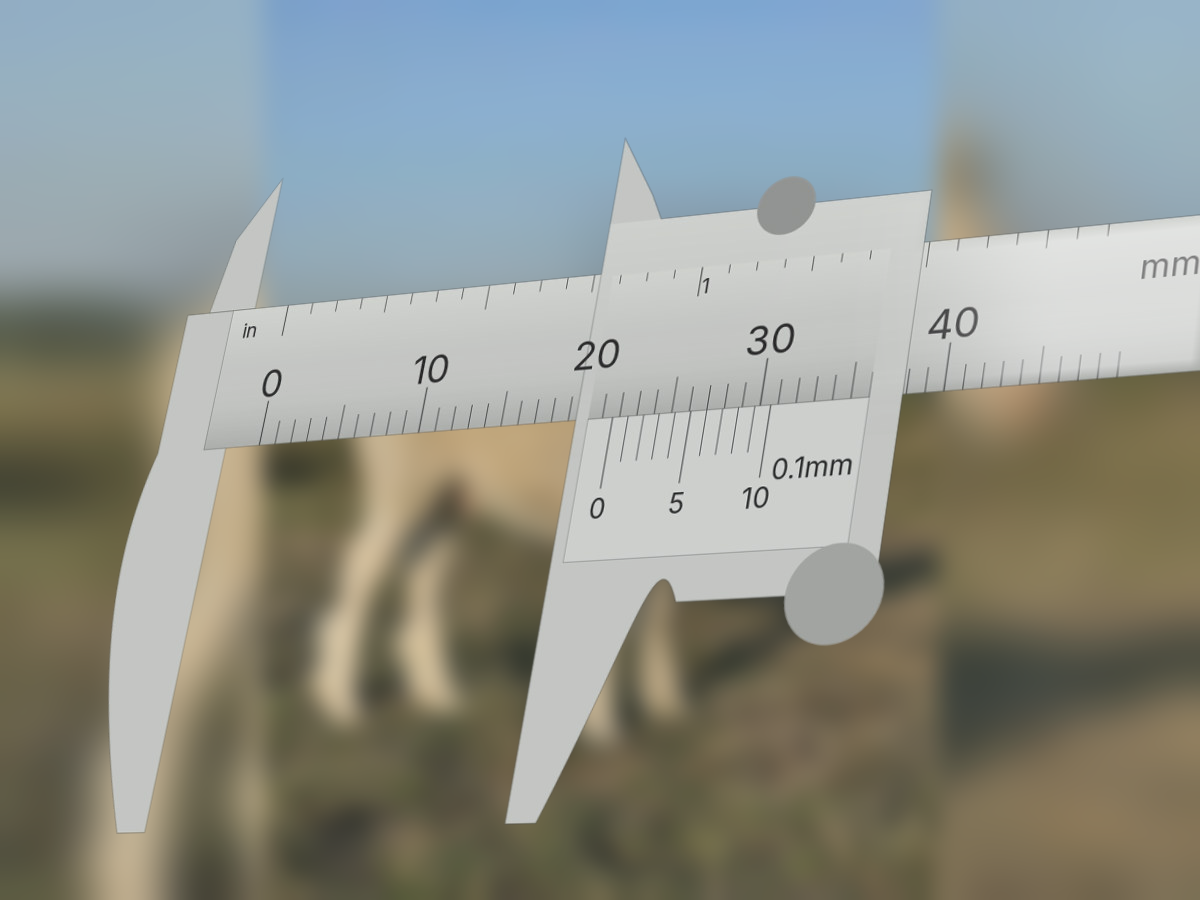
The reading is value=21.6 unit=mm
